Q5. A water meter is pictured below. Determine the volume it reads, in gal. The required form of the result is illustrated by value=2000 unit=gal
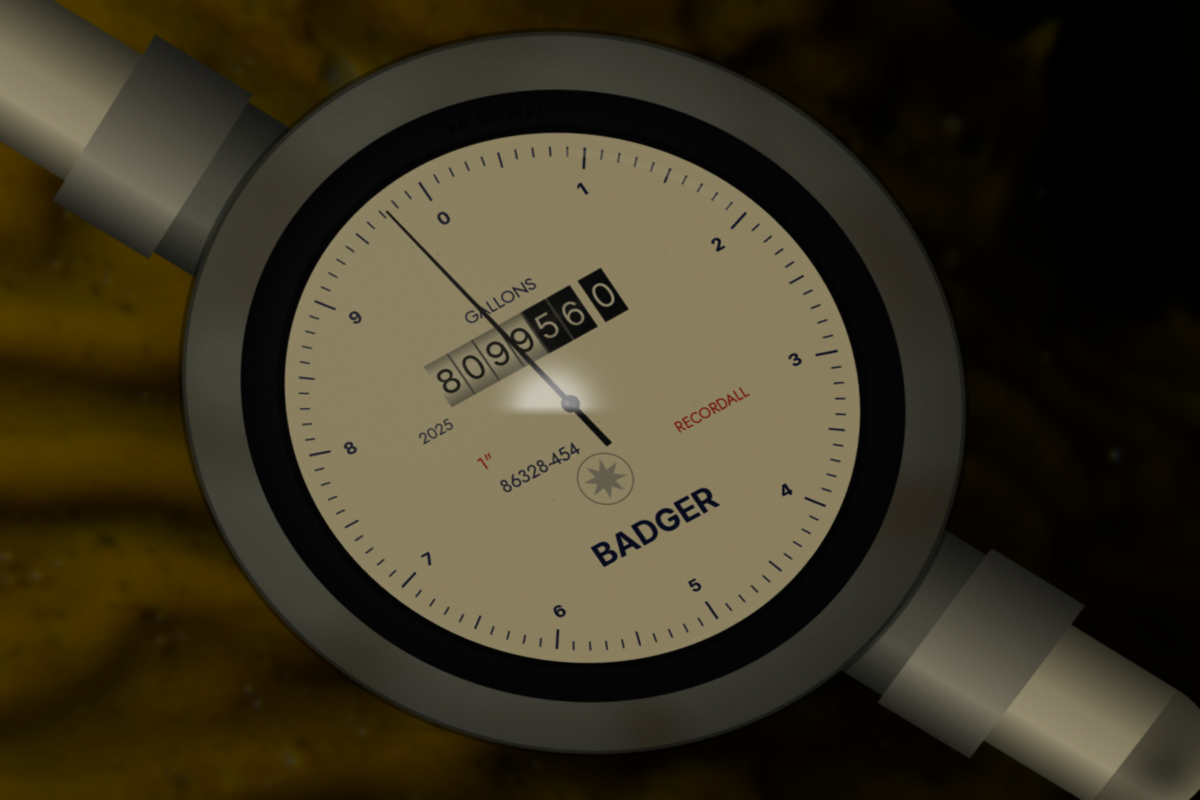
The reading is value=8099559.7 unit=gal
